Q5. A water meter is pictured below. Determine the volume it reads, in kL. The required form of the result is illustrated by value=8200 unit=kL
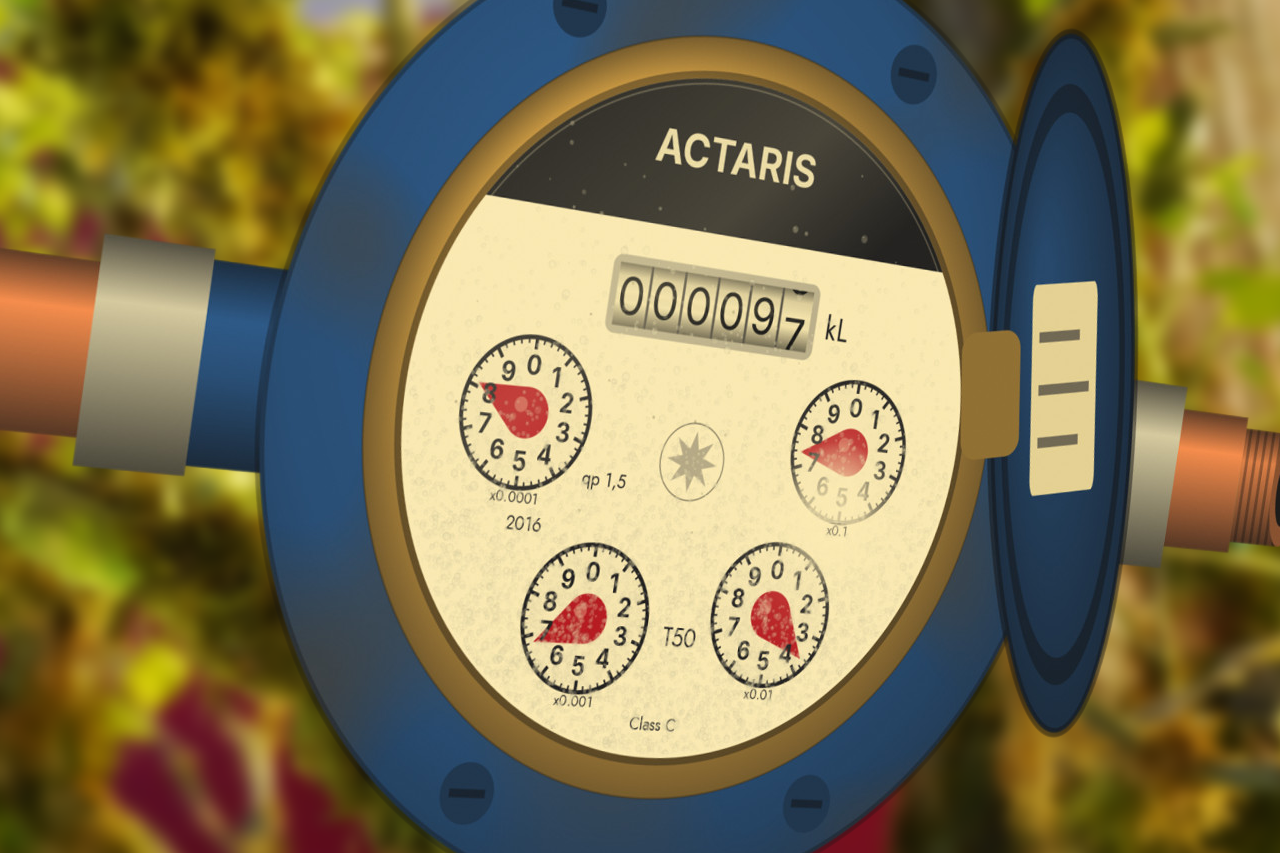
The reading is value=96.7368 unit=kL
